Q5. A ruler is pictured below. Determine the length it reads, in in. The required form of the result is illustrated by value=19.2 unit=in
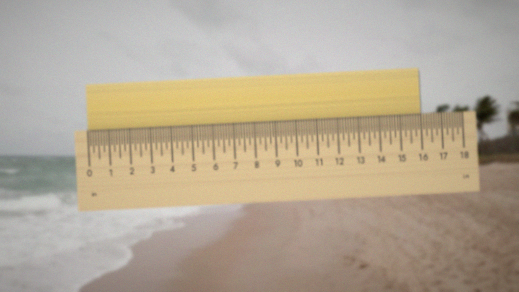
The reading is value=16 unit=in
